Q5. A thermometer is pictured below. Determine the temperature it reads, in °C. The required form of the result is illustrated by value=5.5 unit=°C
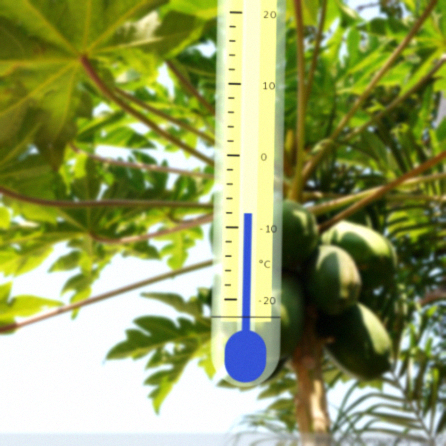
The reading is value=-8 unit=°C
